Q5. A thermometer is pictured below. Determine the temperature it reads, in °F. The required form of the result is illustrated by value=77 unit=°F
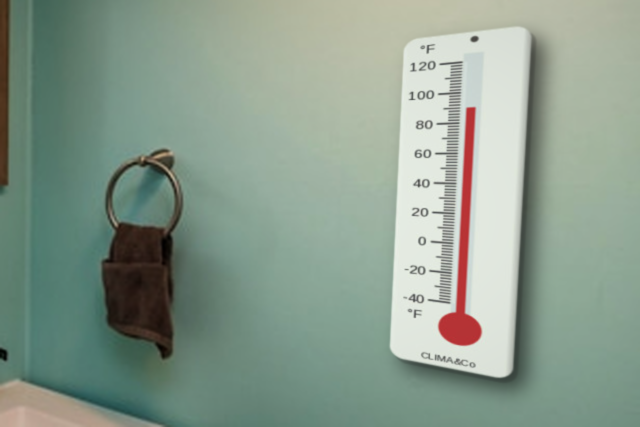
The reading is value=90 unit=°F
